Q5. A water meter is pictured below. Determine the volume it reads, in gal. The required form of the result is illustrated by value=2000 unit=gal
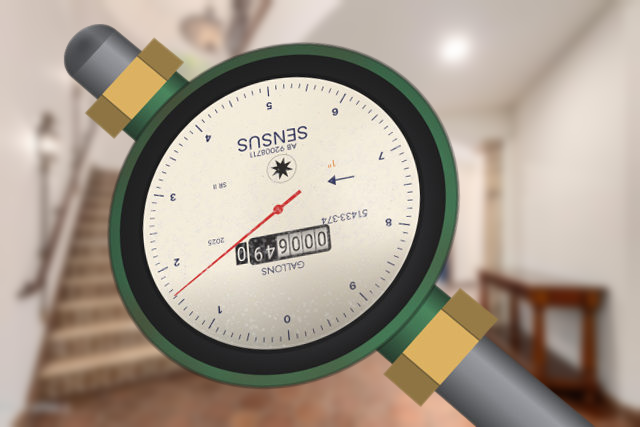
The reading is value=6491.6 unit=gal
